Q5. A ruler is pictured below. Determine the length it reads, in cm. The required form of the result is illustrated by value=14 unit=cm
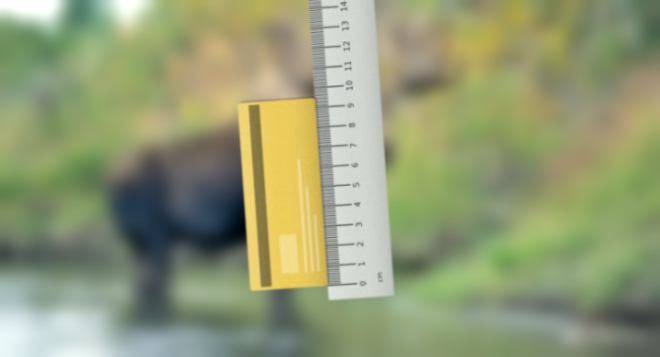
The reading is value=9.5 unit=cm
